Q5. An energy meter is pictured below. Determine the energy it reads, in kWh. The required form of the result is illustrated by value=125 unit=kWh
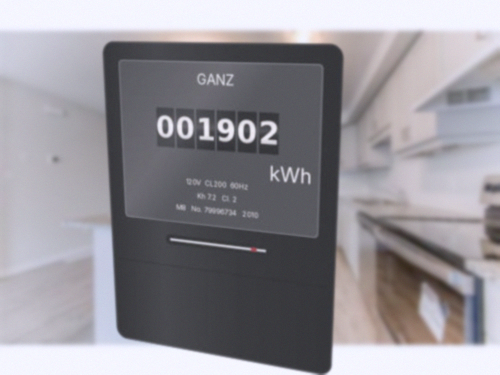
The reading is value=1902 unit=kWh
